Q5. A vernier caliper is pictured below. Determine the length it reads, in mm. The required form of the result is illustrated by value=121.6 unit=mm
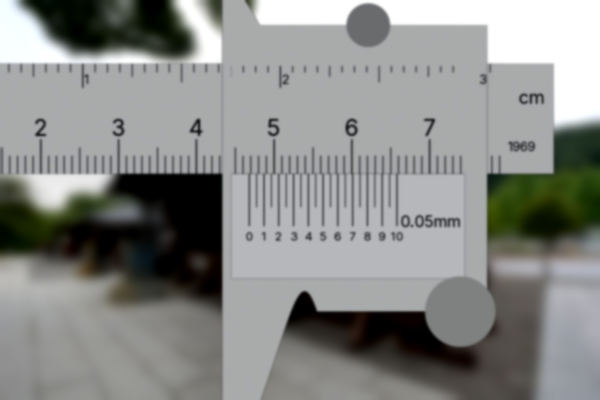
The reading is value=46.8 unit=mm
